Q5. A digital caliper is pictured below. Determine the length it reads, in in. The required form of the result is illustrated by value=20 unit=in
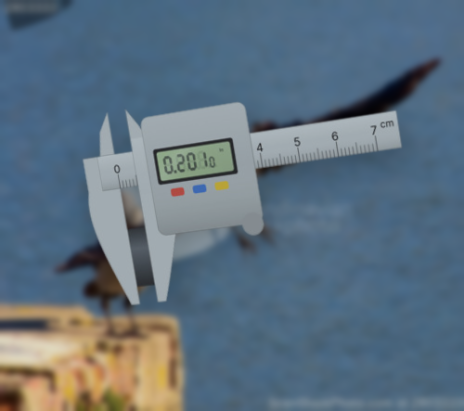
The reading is value=0.2010 unit=in
